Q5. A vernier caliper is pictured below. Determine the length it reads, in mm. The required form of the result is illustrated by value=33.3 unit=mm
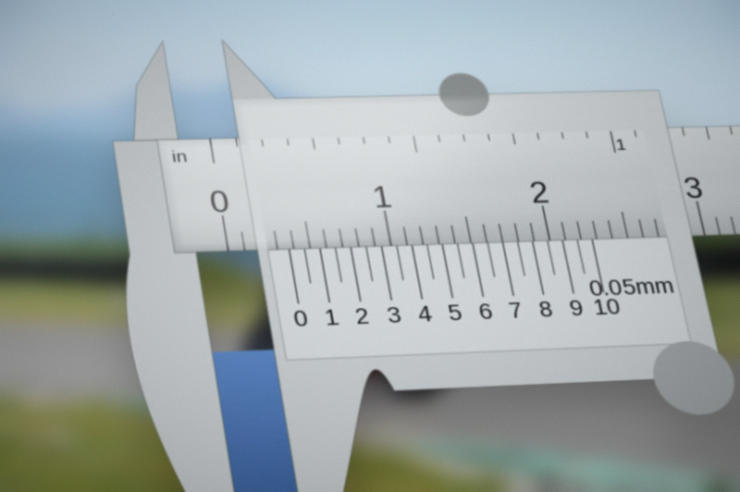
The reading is value=3.7 unit=mm
